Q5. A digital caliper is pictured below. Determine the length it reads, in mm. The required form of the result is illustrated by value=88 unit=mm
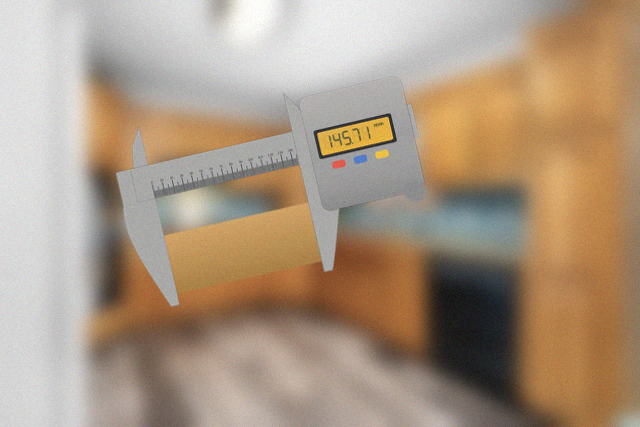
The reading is value=145.71 unit=mm
